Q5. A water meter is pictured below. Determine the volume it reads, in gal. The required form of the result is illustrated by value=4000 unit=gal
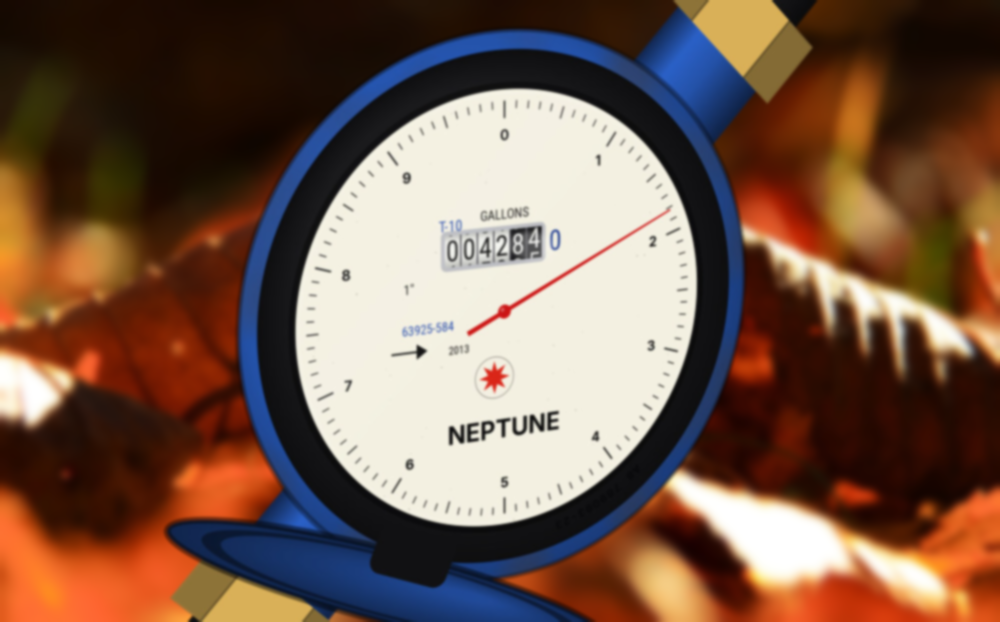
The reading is value=42841.8 unit=gal
